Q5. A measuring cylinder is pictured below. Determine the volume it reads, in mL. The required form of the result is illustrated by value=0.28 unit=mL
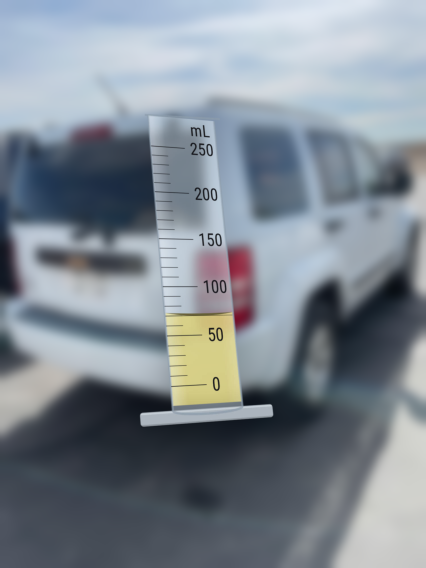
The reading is value=70 unit=mL
